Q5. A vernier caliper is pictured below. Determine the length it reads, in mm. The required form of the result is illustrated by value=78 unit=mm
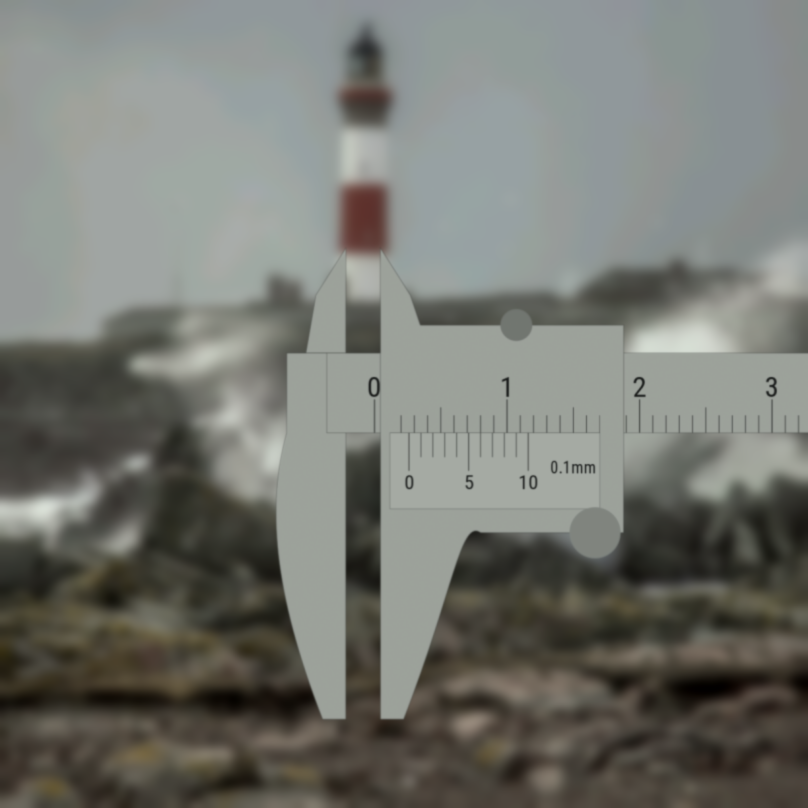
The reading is value=2.6 unit=mm
